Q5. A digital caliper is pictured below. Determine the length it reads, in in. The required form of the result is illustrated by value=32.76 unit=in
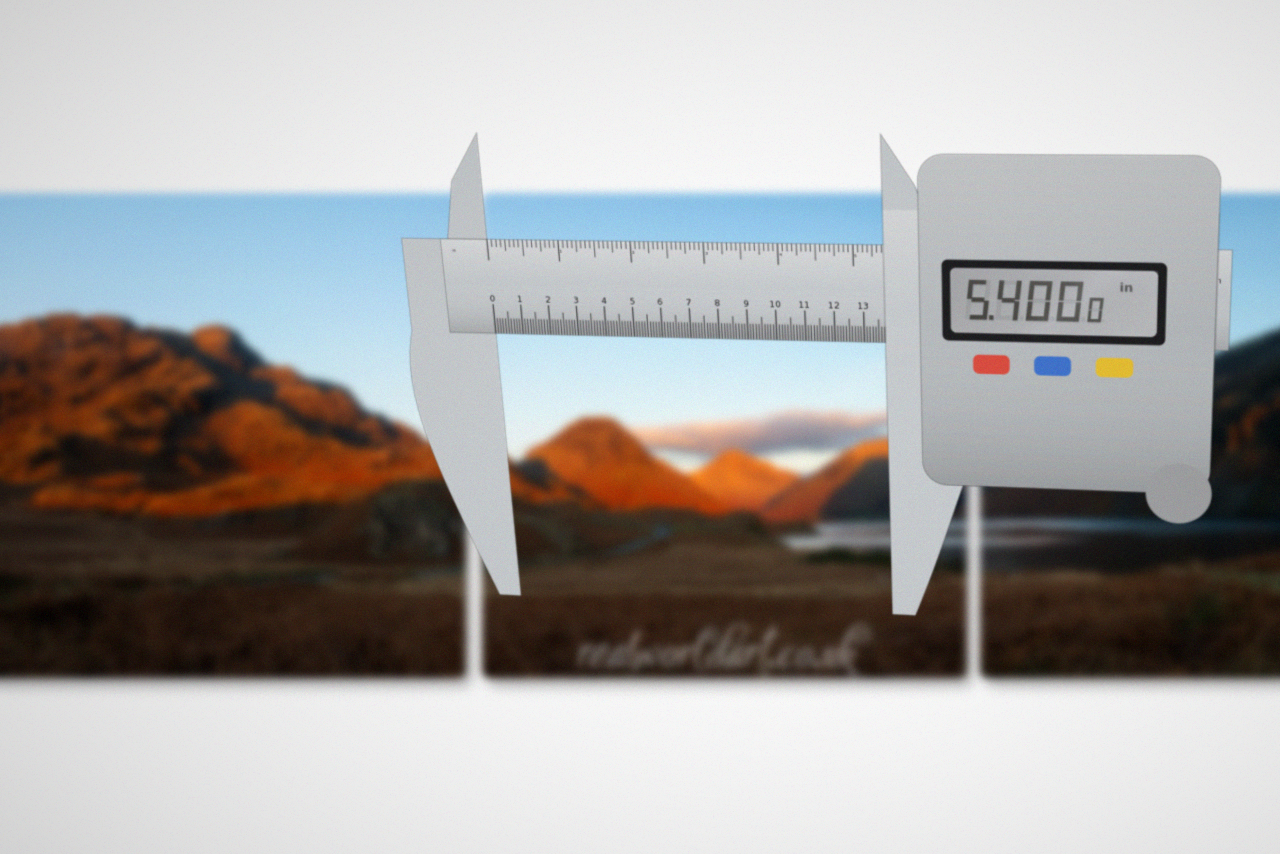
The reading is value=5.4000 unit=in
